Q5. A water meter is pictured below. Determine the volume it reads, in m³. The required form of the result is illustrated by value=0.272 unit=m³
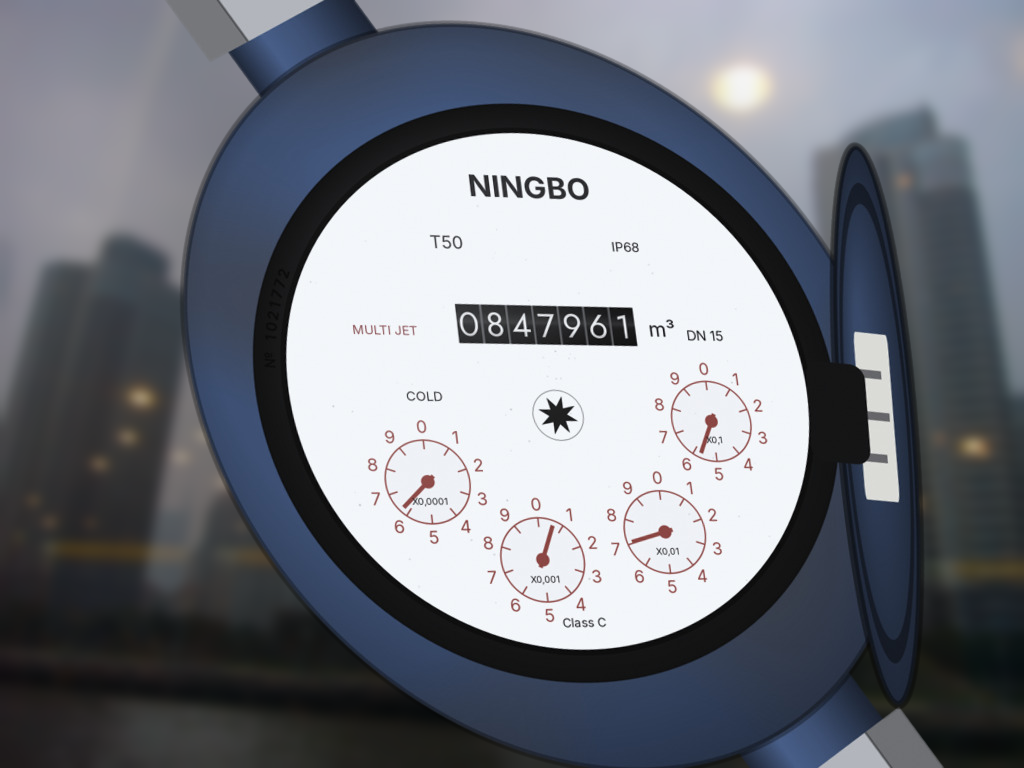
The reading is value=847961.5706 unit=m³
